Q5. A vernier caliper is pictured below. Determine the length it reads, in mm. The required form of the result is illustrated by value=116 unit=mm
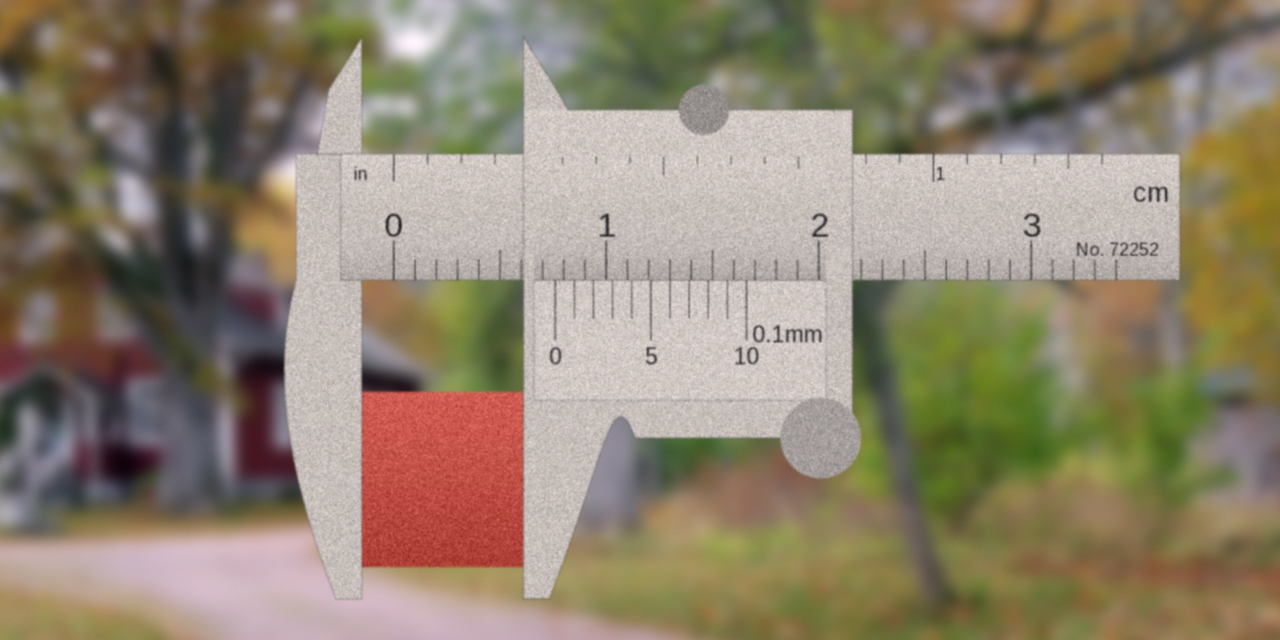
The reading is value=7.6 unit=mm
